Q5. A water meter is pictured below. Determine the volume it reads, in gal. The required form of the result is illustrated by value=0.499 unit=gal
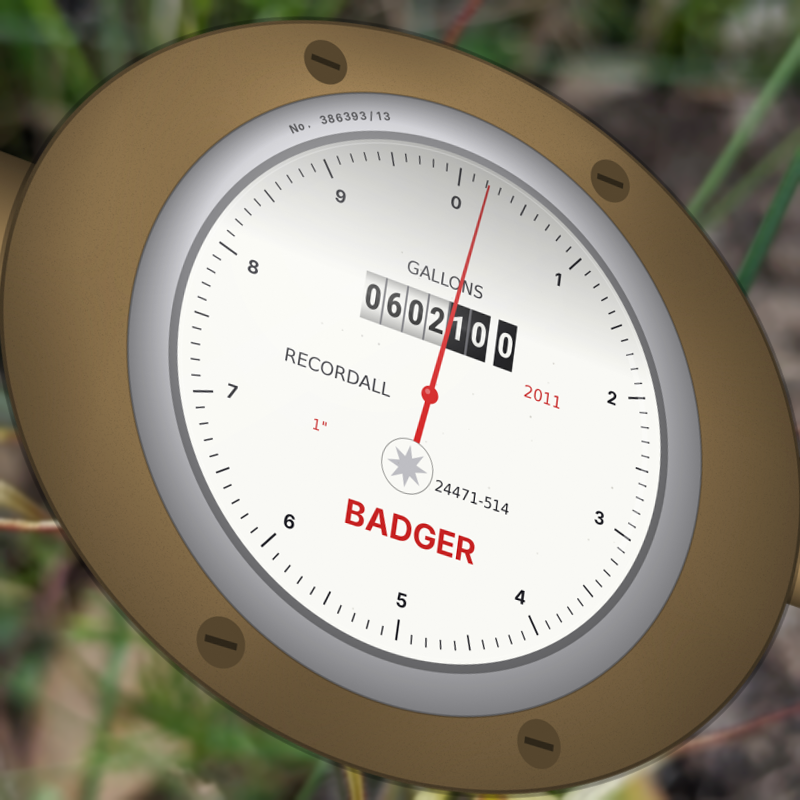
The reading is value=602100.2 unit=gal
